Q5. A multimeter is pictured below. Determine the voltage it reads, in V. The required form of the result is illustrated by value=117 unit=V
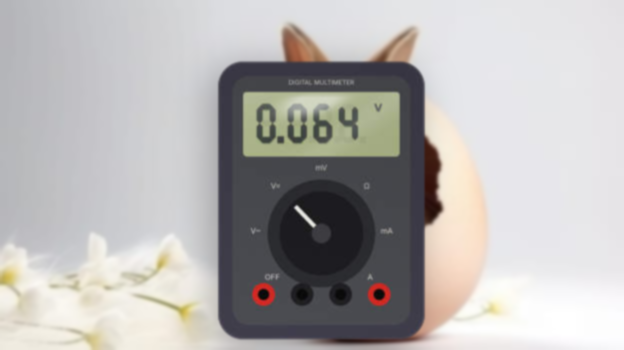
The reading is value=0.064 unit=V
